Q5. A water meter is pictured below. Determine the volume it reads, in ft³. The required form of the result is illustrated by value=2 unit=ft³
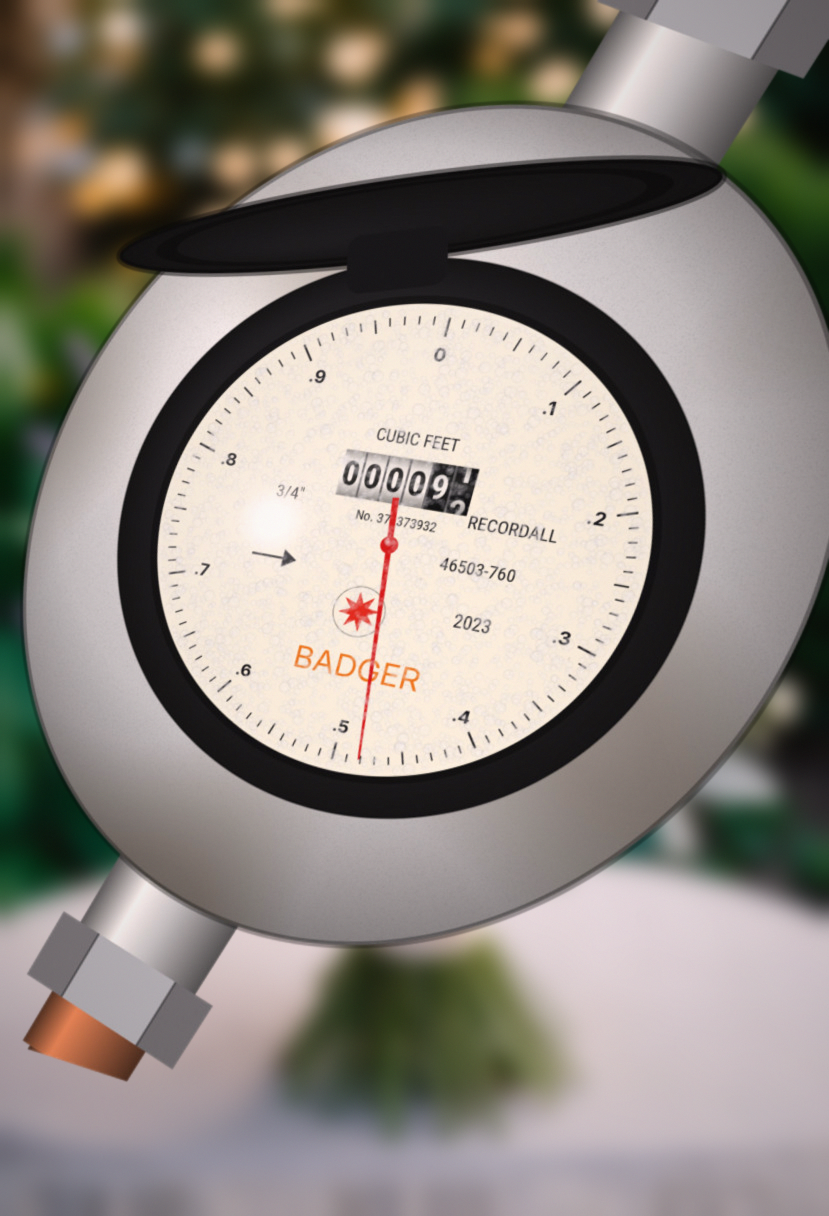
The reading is value=91.48 unit=ft³
